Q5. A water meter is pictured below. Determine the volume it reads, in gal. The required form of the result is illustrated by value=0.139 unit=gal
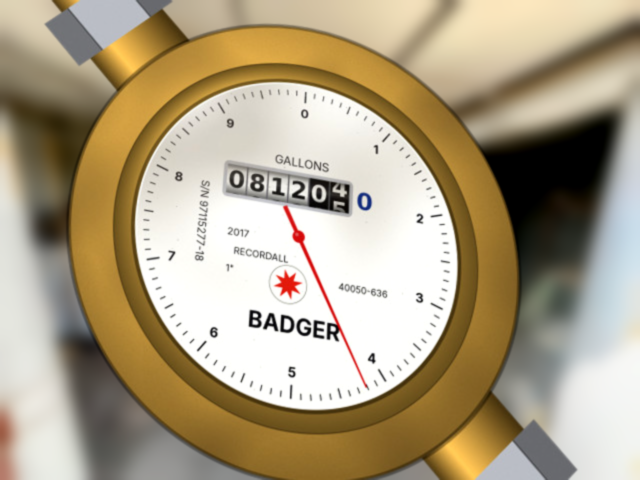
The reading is value=812044.2 unit=gal
